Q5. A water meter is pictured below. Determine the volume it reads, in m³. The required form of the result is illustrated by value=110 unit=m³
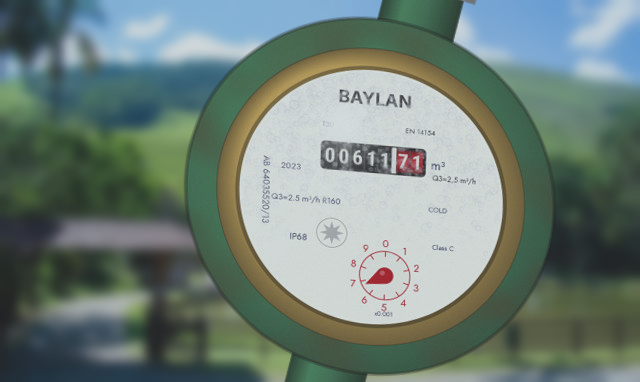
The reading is value=611.716 unit=m³
